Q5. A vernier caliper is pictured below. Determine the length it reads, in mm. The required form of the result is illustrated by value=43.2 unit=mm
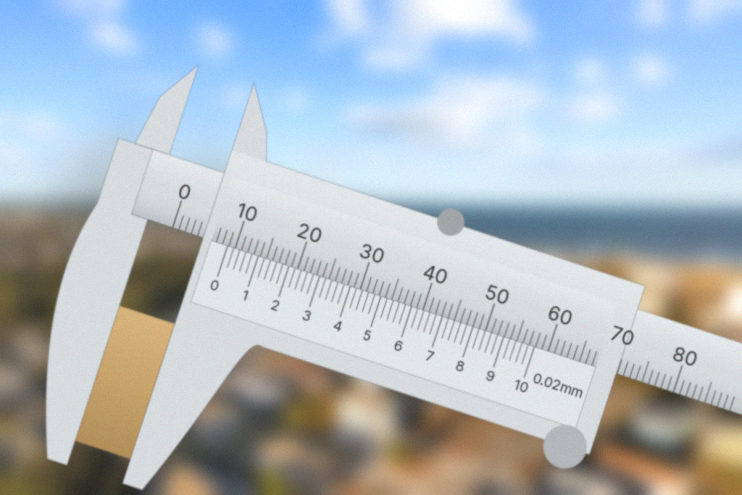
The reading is value=8.8 unit=mm
